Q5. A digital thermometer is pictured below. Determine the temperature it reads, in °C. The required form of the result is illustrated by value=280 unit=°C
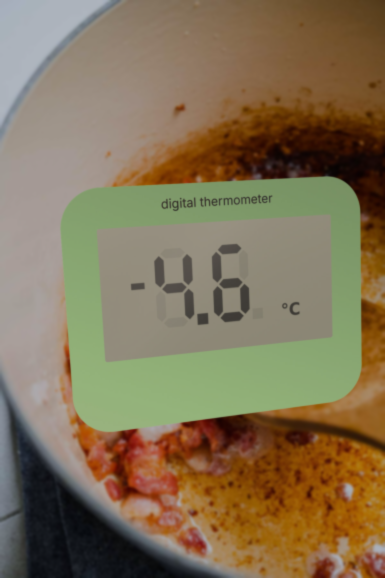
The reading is value=-4.6 unit=°C
